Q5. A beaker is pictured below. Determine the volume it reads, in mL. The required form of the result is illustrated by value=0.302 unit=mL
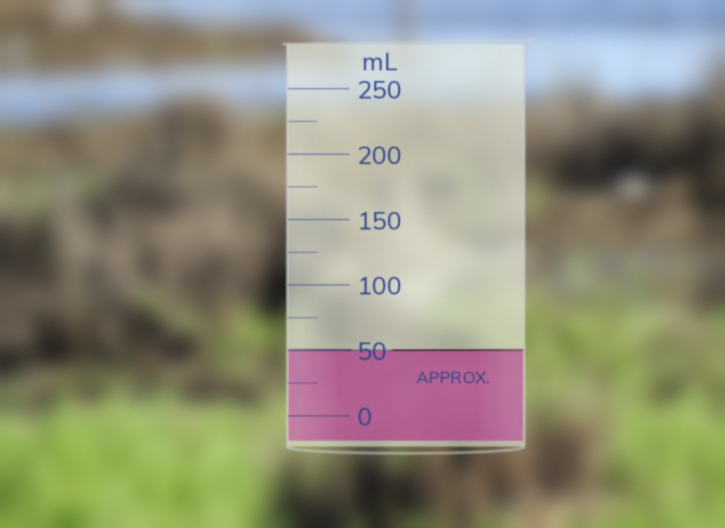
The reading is value=50 unit=mL
